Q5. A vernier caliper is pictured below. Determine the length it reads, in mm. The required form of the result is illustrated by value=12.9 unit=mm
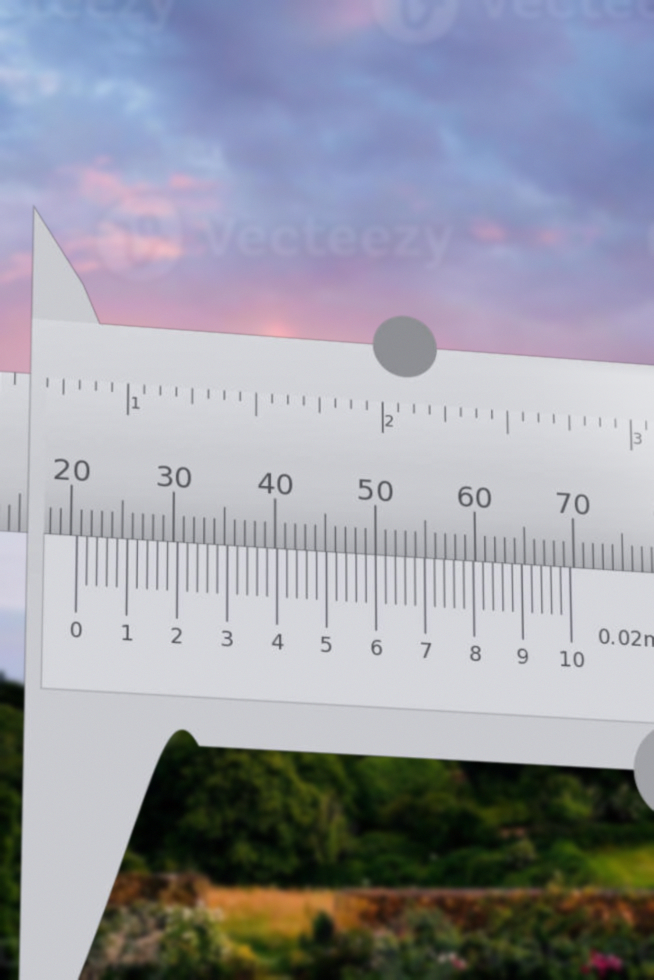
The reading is value=20.6 unit=mm
